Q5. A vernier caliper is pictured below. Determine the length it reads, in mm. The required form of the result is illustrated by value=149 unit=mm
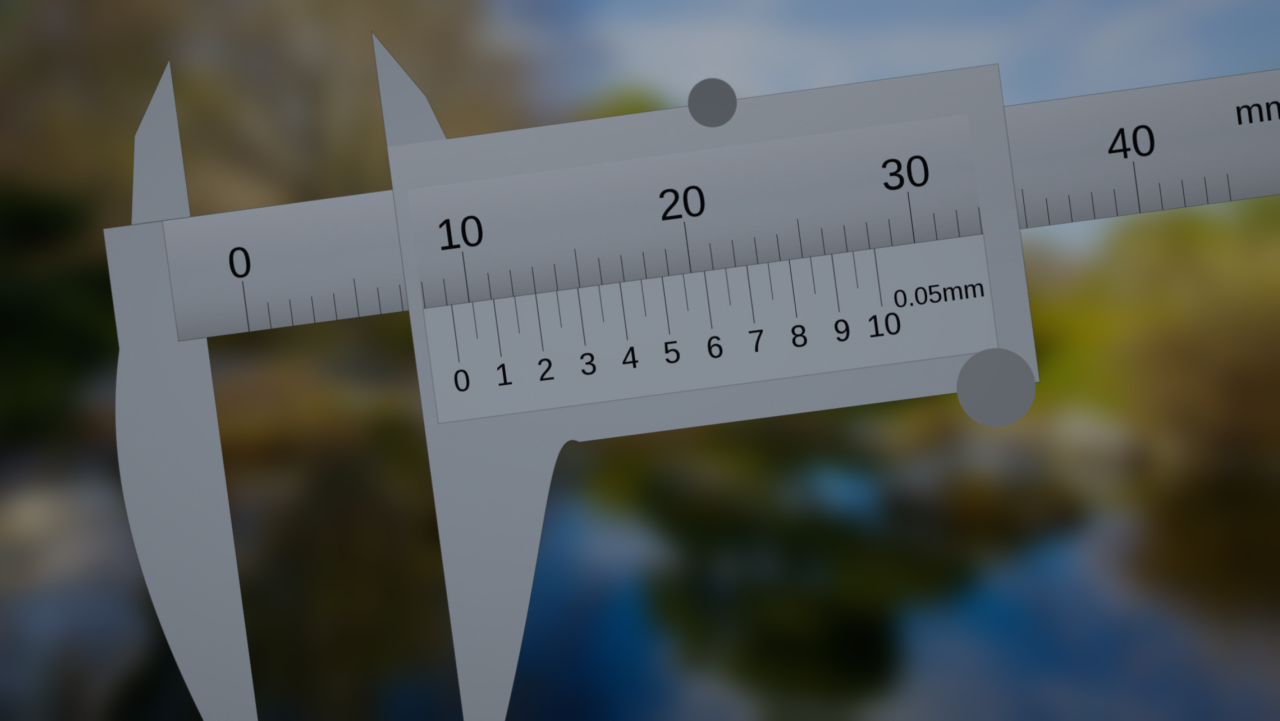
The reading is value=9.2 unit=mm
